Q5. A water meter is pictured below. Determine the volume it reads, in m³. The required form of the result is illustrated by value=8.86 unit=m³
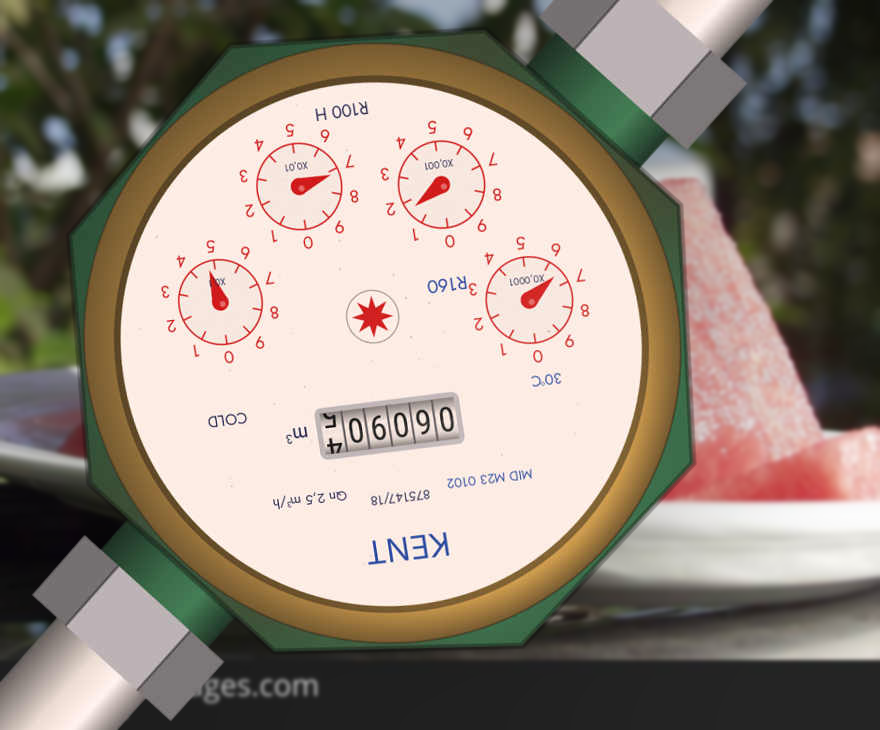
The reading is value=60904.4716 unit=m³
